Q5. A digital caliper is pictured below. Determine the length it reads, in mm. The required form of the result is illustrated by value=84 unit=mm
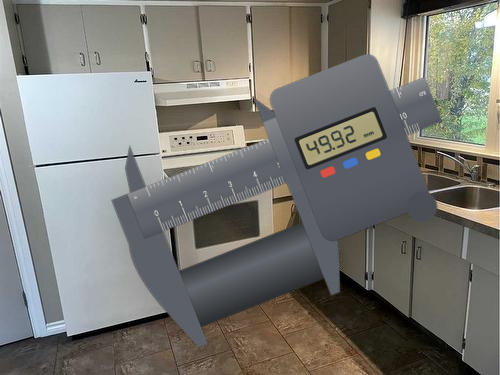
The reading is value=49.92 unit=mm
